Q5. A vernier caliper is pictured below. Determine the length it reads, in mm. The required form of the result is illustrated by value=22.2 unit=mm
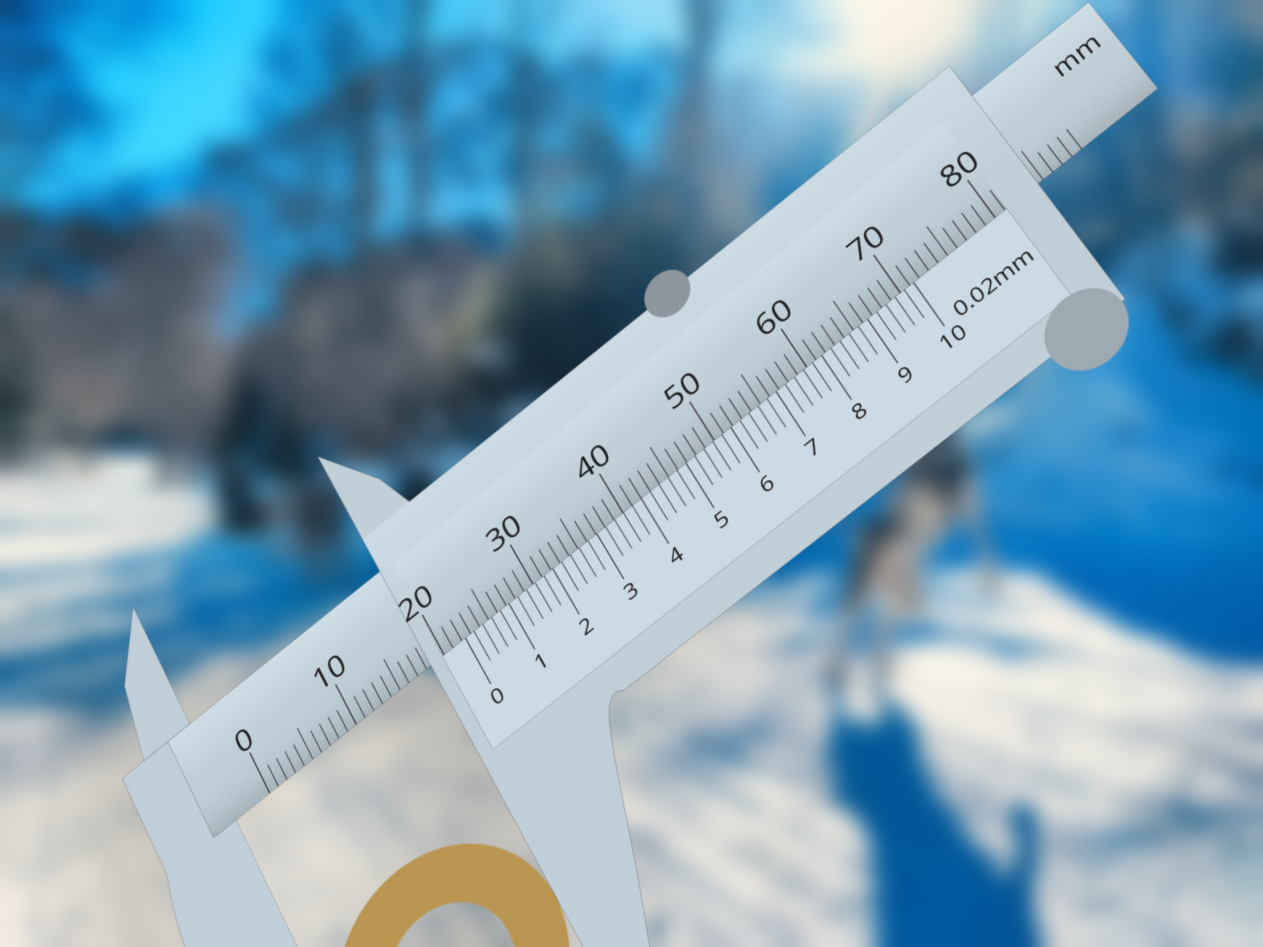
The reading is value=22.4 unit=mm
